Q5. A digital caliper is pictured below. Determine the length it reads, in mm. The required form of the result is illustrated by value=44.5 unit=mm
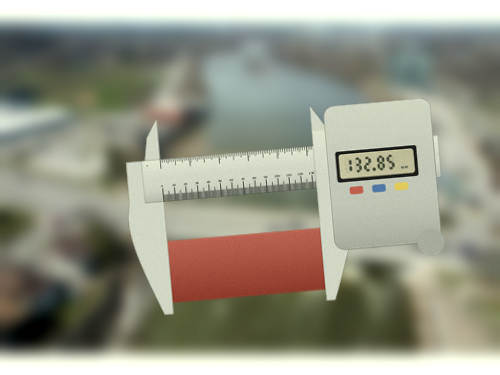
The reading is value=132.85 unit=mm
